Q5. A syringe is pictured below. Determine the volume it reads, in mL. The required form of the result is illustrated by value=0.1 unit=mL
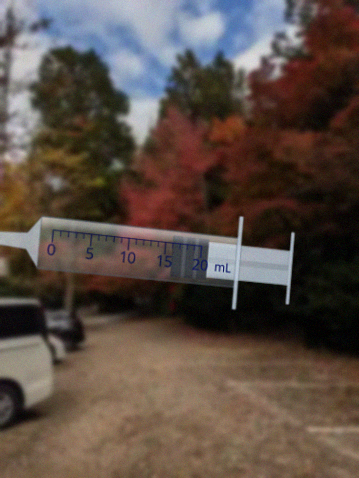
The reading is value=16 unit=mL
